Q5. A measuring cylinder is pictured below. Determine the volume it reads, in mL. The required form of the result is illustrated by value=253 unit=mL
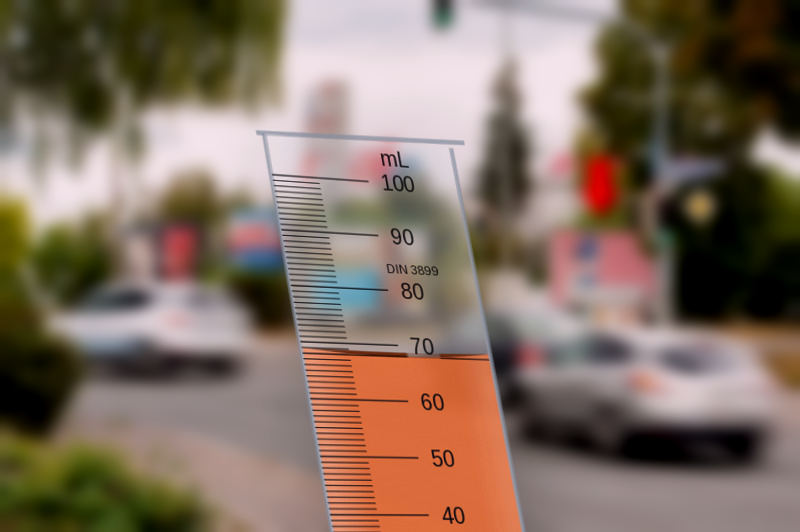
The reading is value=68 unit=mL
